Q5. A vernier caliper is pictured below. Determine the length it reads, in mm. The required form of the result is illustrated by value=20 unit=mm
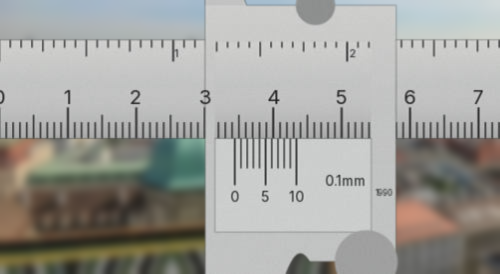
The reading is value=34.4 unit=mm
